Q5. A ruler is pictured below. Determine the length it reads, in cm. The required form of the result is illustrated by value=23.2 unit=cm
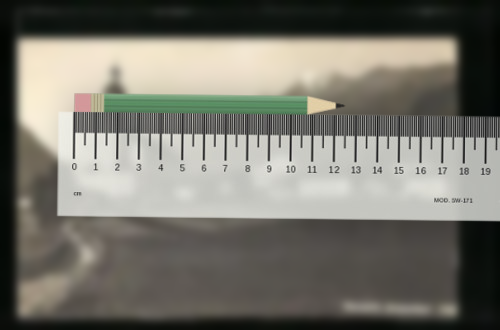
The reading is value=12.5 unit=cm
